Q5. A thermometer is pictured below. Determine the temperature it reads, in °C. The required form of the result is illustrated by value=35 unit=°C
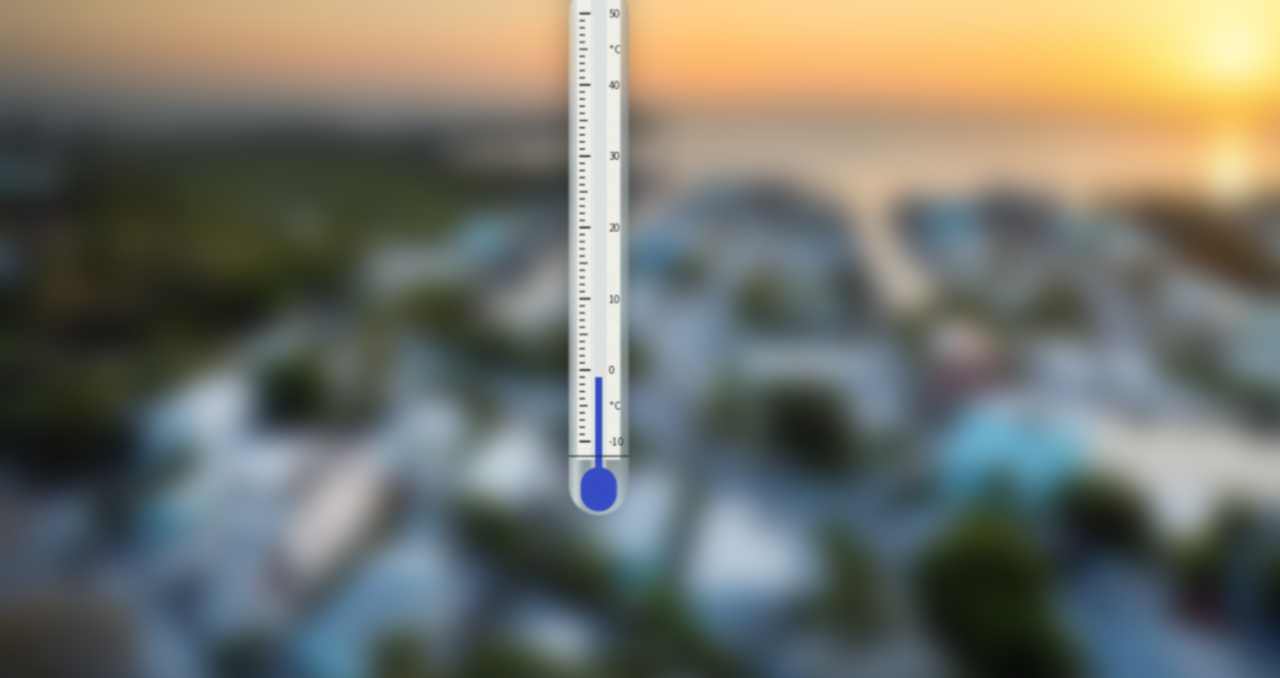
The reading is value=-1 unit=°C
